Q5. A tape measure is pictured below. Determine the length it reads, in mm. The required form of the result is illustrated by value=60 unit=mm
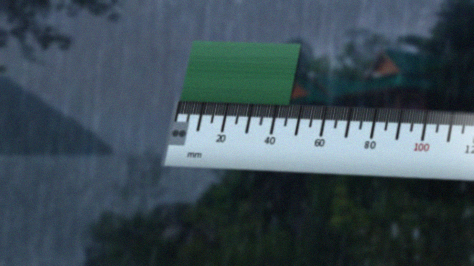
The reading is value=45 unit=mm
